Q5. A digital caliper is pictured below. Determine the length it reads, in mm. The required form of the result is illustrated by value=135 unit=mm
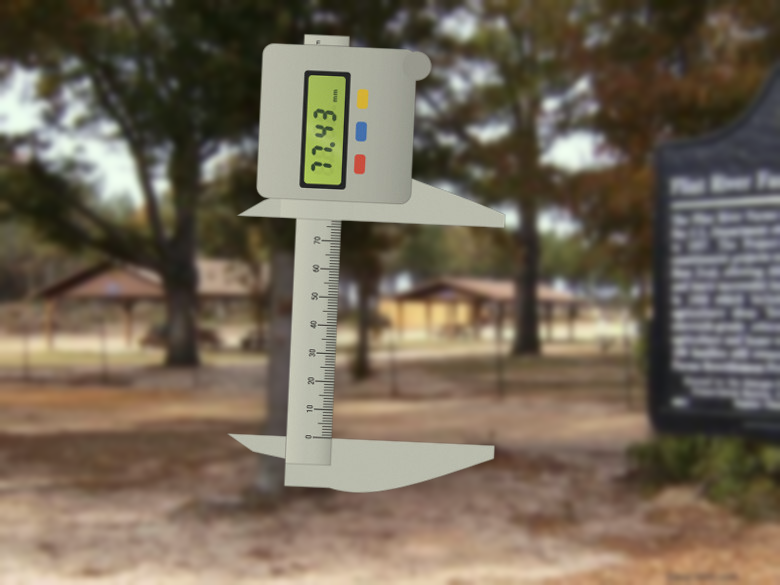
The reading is value=77.43 unit=mm
